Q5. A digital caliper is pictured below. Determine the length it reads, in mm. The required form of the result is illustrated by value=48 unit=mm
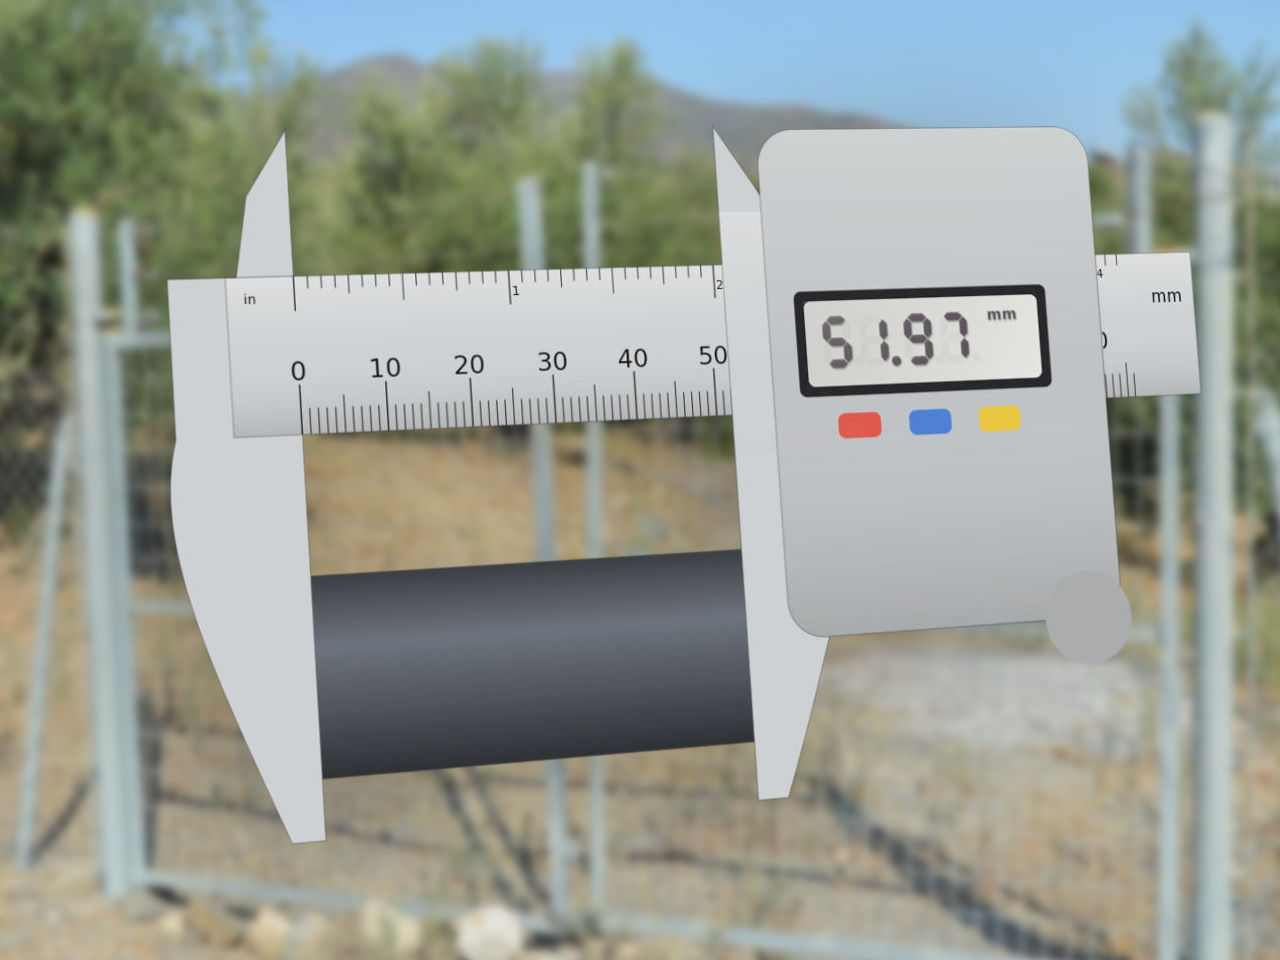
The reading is value=51.97 unit=mm
